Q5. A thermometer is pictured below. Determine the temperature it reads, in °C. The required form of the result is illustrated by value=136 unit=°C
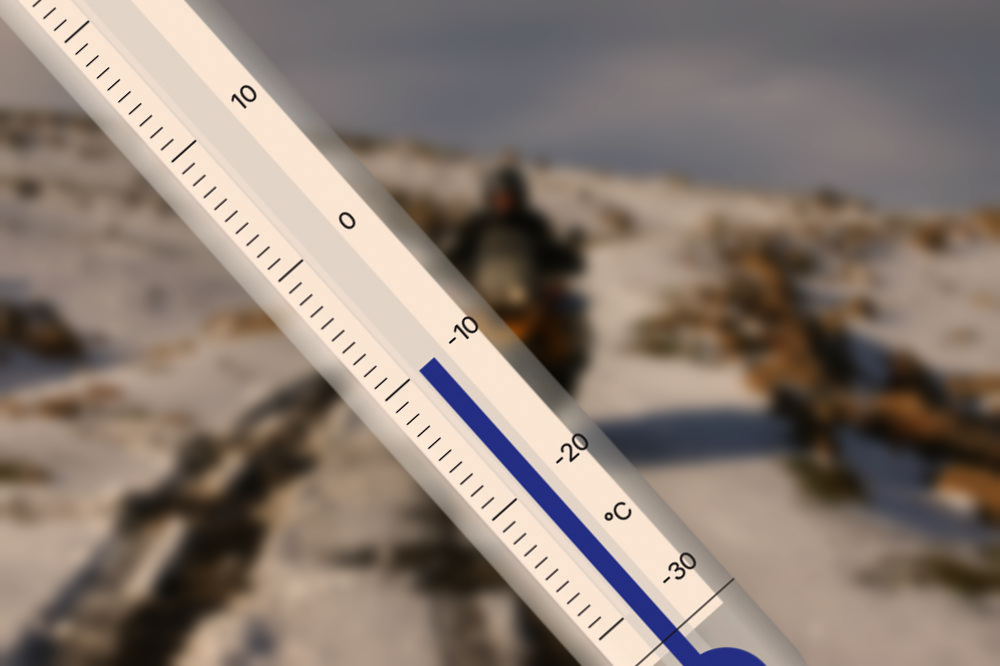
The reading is value=-10 unit=°C
